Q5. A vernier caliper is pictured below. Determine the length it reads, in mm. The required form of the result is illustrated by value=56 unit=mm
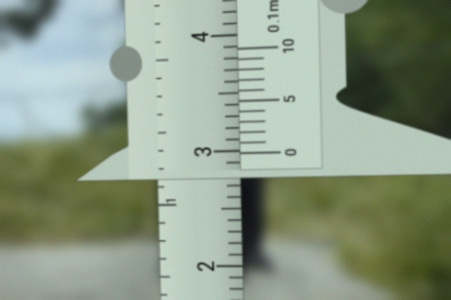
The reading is value=29.8 unit=mm
